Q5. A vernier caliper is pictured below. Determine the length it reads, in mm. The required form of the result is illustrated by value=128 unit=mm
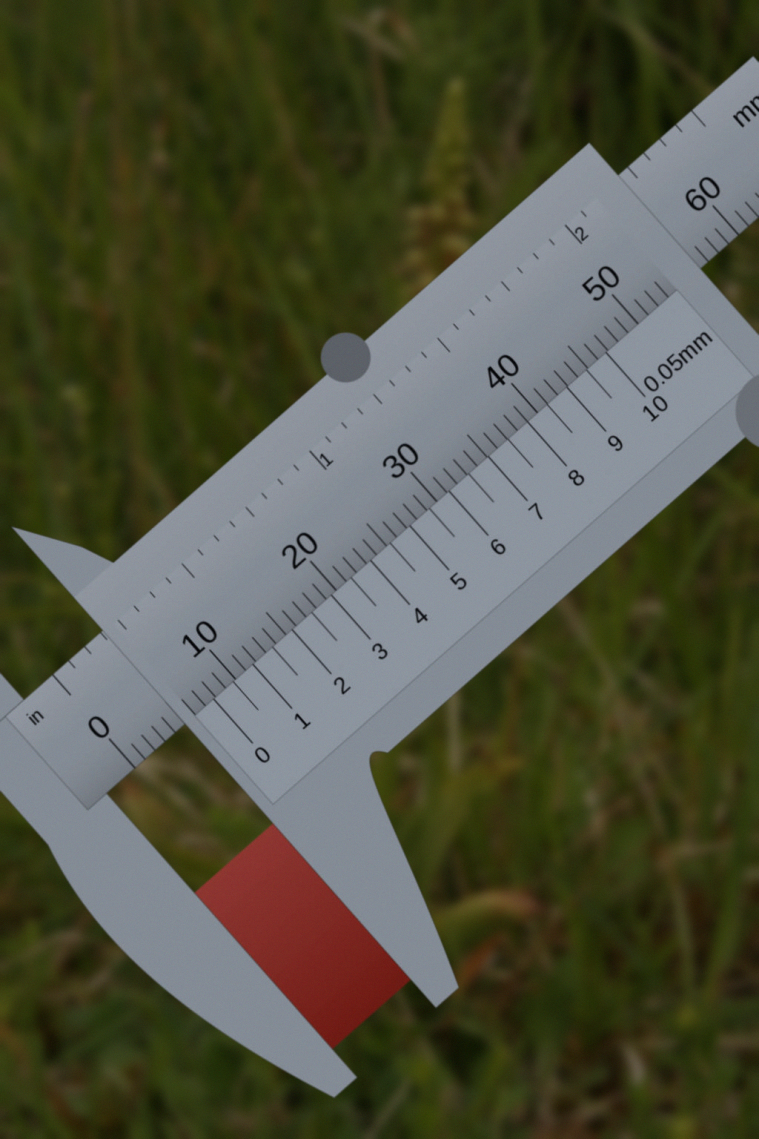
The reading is value=7.8 unit=mm
